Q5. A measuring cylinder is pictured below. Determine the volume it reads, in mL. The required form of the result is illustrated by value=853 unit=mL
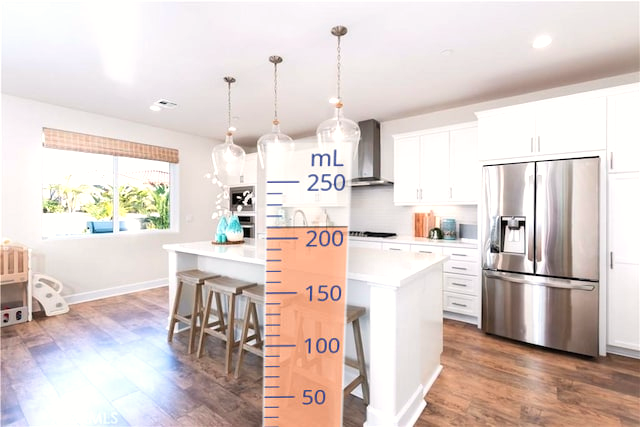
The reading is value=210 unit=mL
